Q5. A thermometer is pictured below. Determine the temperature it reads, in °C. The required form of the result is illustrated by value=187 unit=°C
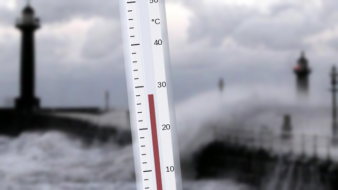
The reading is value=28 unit=°C
